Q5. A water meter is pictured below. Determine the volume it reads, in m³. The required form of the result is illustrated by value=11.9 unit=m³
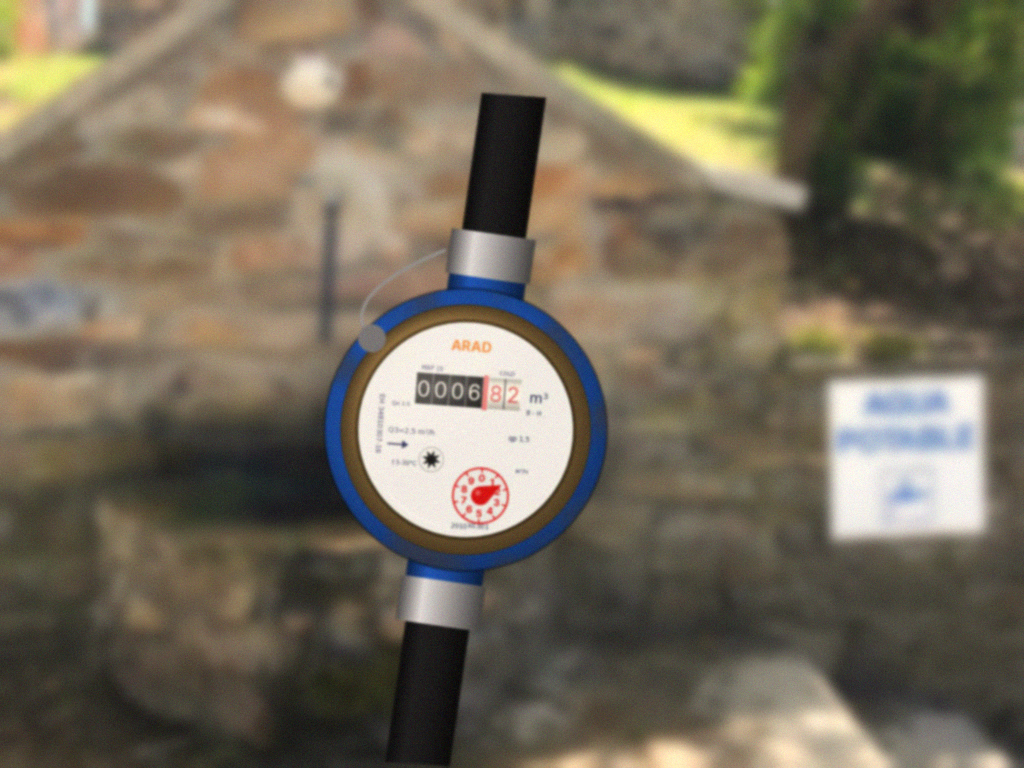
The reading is value=6.821 unit=m³
